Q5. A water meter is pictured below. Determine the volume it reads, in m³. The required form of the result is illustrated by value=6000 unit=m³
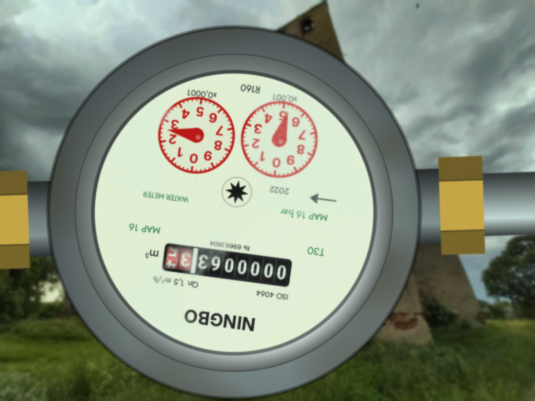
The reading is value=63.3452 unit=m³
